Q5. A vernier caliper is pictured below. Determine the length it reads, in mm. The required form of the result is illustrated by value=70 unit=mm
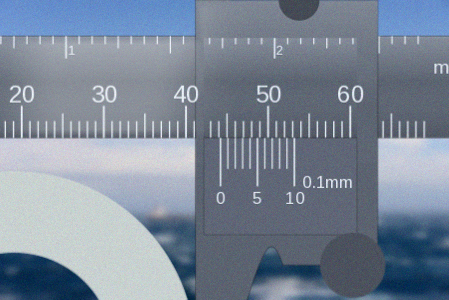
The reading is value=44.2 unit=mm
